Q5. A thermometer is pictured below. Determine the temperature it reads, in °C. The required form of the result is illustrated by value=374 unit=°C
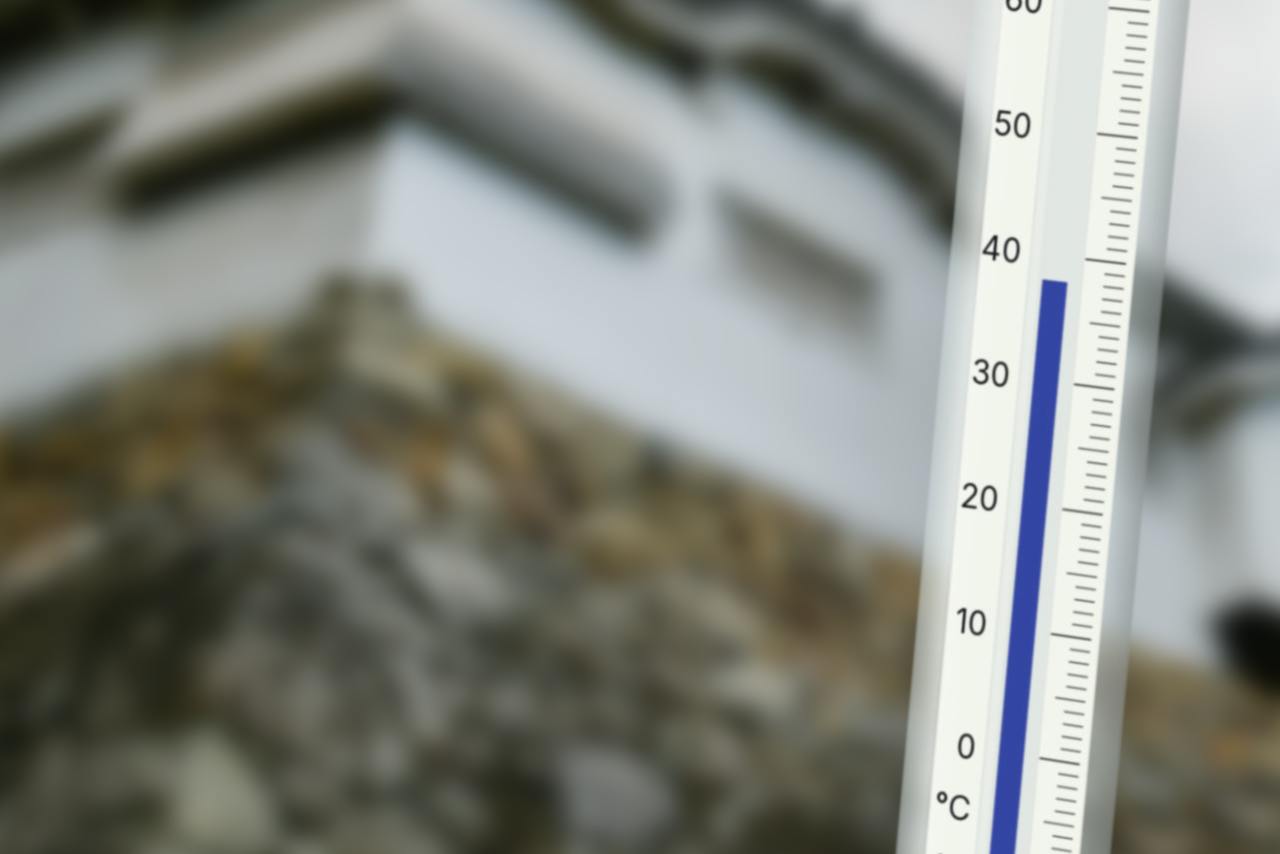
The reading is value=38 unit=°C
